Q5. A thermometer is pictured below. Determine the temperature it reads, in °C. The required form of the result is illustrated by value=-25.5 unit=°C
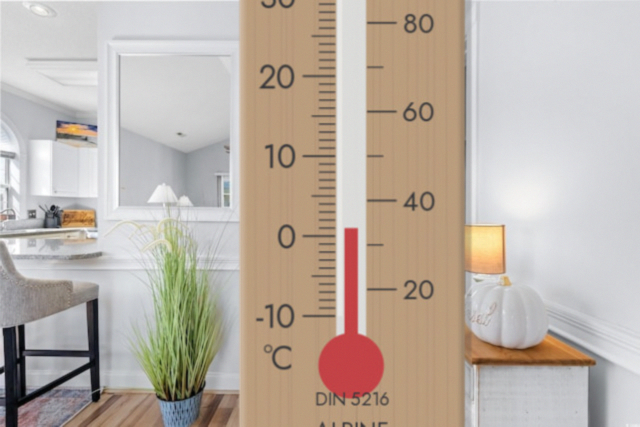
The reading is value=1 unit=°C
